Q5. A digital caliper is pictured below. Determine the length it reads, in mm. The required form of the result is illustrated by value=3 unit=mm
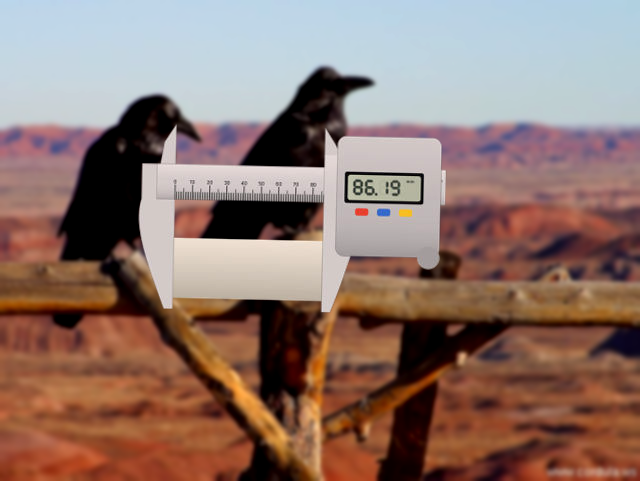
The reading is value=86.19 unit=mm
